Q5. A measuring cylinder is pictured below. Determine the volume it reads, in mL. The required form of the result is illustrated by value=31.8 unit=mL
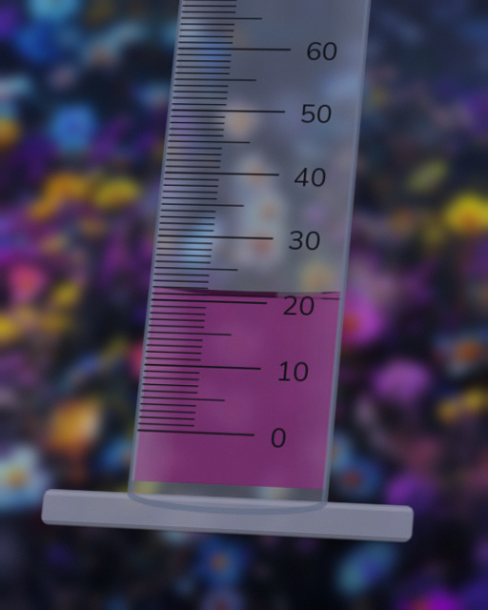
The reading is value=21 unit=mL
